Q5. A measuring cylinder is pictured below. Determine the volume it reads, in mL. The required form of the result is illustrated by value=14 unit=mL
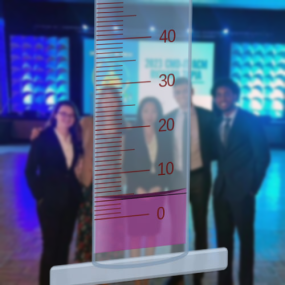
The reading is value=4 unit=mL
